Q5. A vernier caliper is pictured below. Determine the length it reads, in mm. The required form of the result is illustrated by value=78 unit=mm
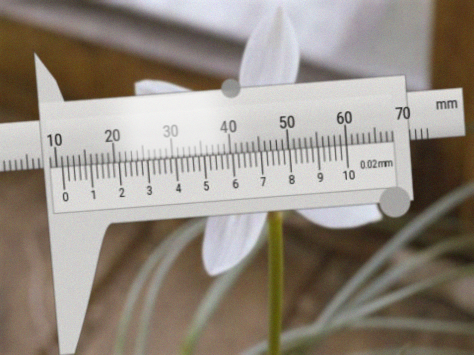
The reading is value=11.0 unit=mm
